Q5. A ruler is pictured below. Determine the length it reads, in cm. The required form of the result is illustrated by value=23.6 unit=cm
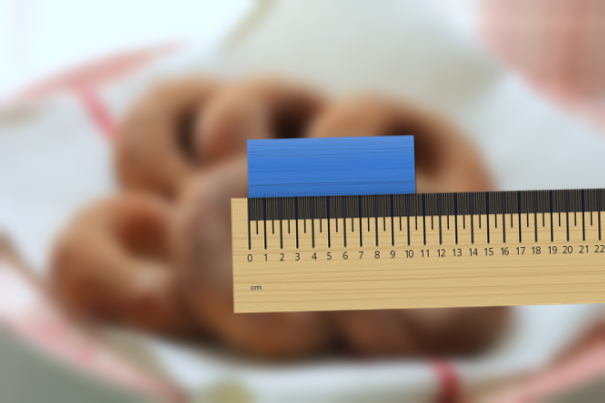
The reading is value=10.5 unit=cm
